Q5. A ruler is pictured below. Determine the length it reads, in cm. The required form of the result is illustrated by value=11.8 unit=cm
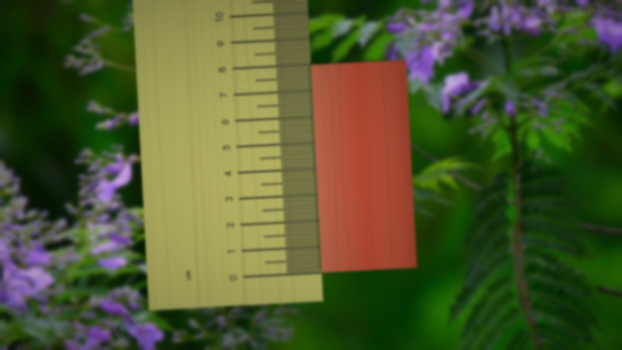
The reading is value=8 unit=cm
